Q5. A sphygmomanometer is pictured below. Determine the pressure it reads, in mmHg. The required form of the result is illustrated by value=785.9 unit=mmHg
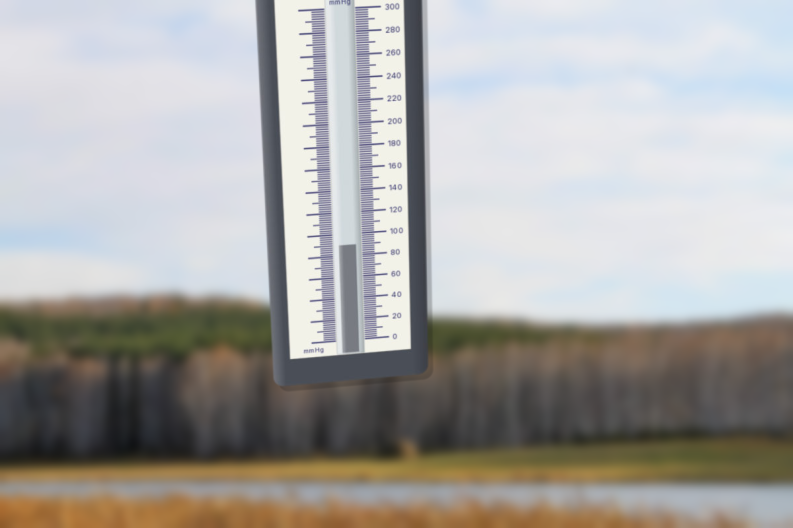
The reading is value=90 unit=mmHg
